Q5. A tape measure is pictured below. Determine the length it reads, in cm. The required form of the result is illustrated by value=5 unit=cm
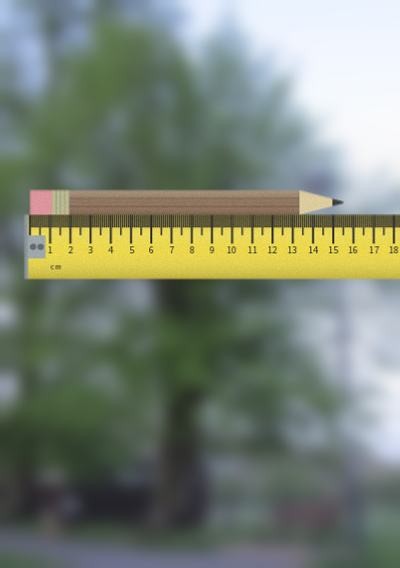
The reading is value=15.5 unit=cm
